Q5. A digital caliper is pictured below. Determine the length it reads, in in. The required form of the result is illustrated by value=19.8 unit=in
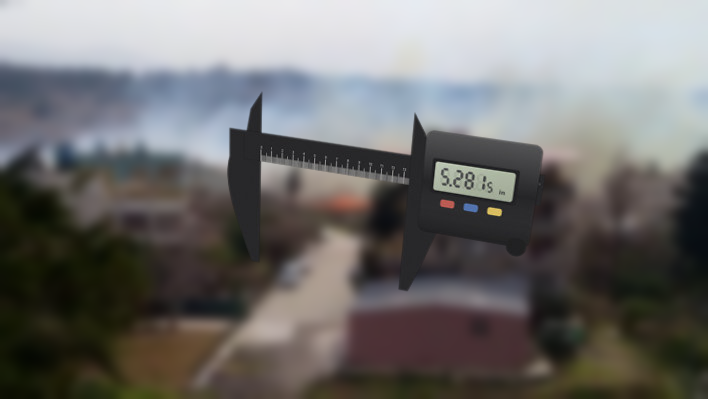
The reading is value=5.2815 unit=in
